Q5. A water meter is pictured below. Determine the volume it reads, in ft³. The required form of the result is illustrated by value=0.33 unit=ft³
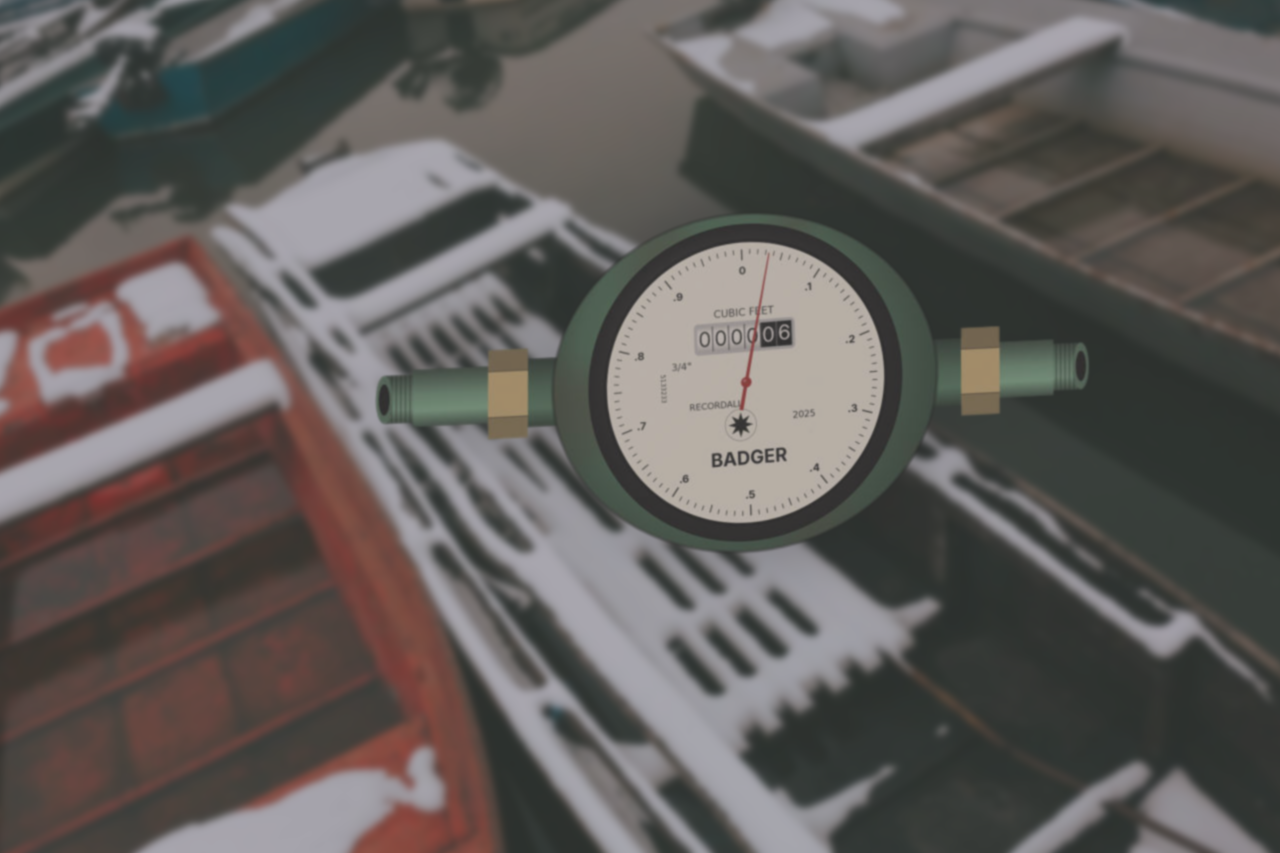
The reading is value=6.03 unit=ft³
